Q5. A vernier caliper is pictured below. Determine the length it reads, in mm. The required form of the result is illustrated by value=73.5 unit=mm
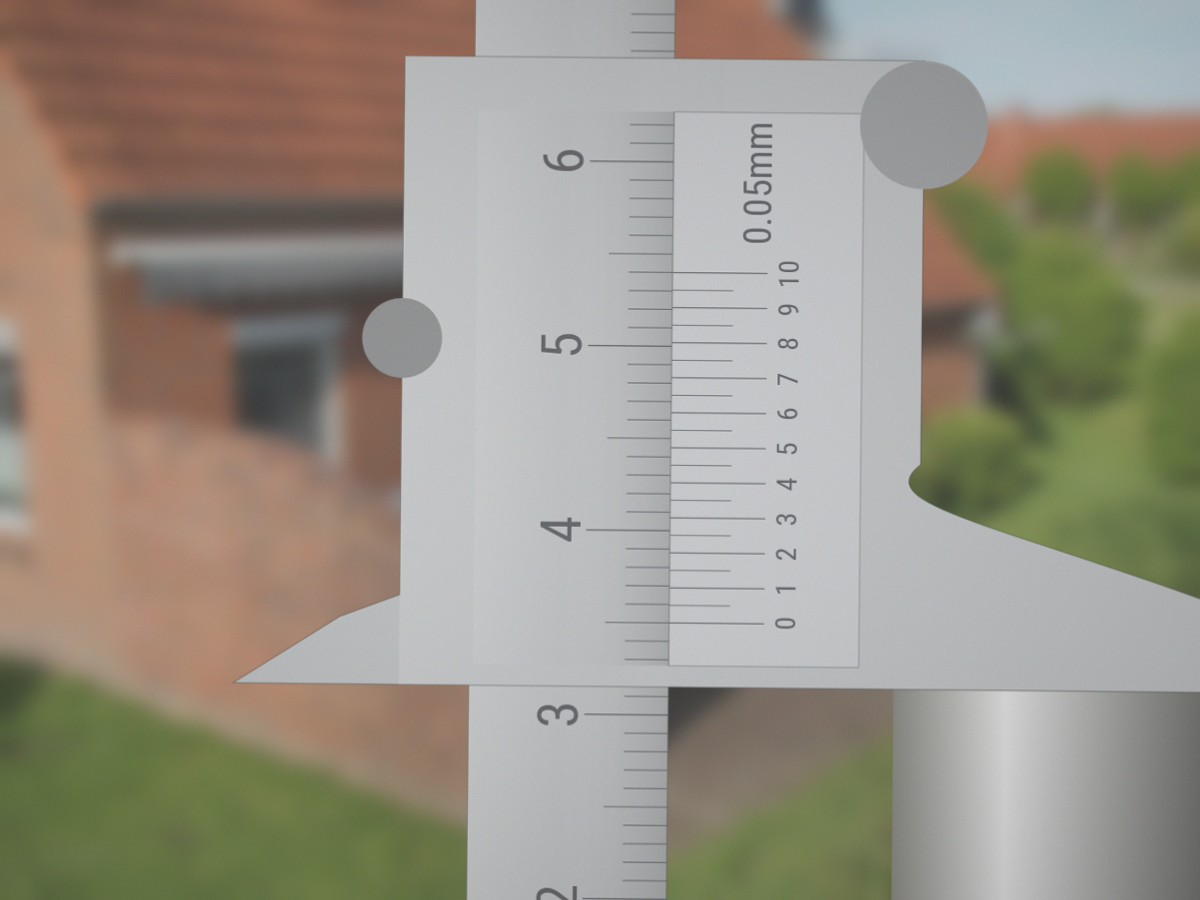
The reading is value=35.0 unit=mm
